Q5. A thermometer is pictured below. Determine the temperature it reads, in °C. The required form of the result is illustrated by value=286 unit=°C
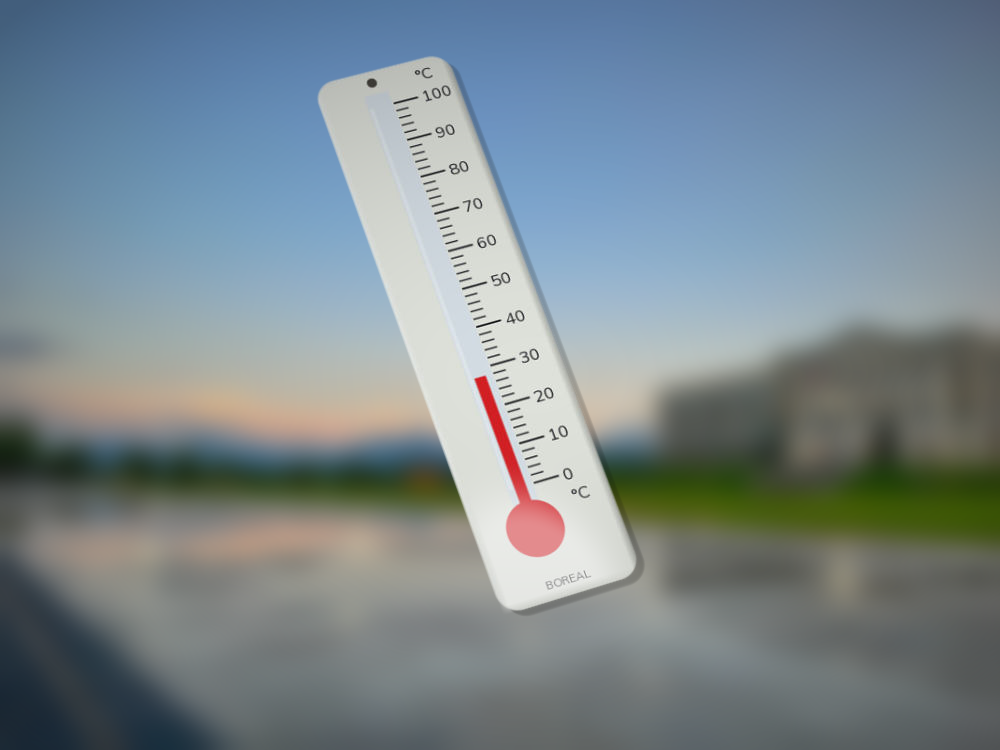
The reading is value=28 unit=°C
